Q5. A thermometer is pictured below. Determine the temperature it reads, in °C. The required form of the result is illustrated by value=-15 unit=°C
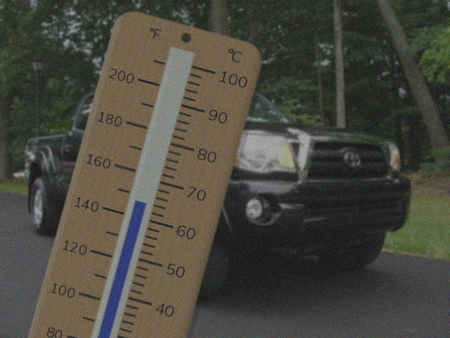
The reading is value=64 unit=°C
